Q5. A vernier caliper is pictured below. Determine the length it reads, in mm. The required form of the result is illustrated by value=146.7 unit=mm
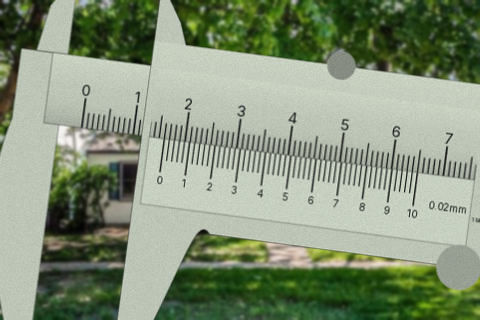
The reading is value=16.0 unit=mm
